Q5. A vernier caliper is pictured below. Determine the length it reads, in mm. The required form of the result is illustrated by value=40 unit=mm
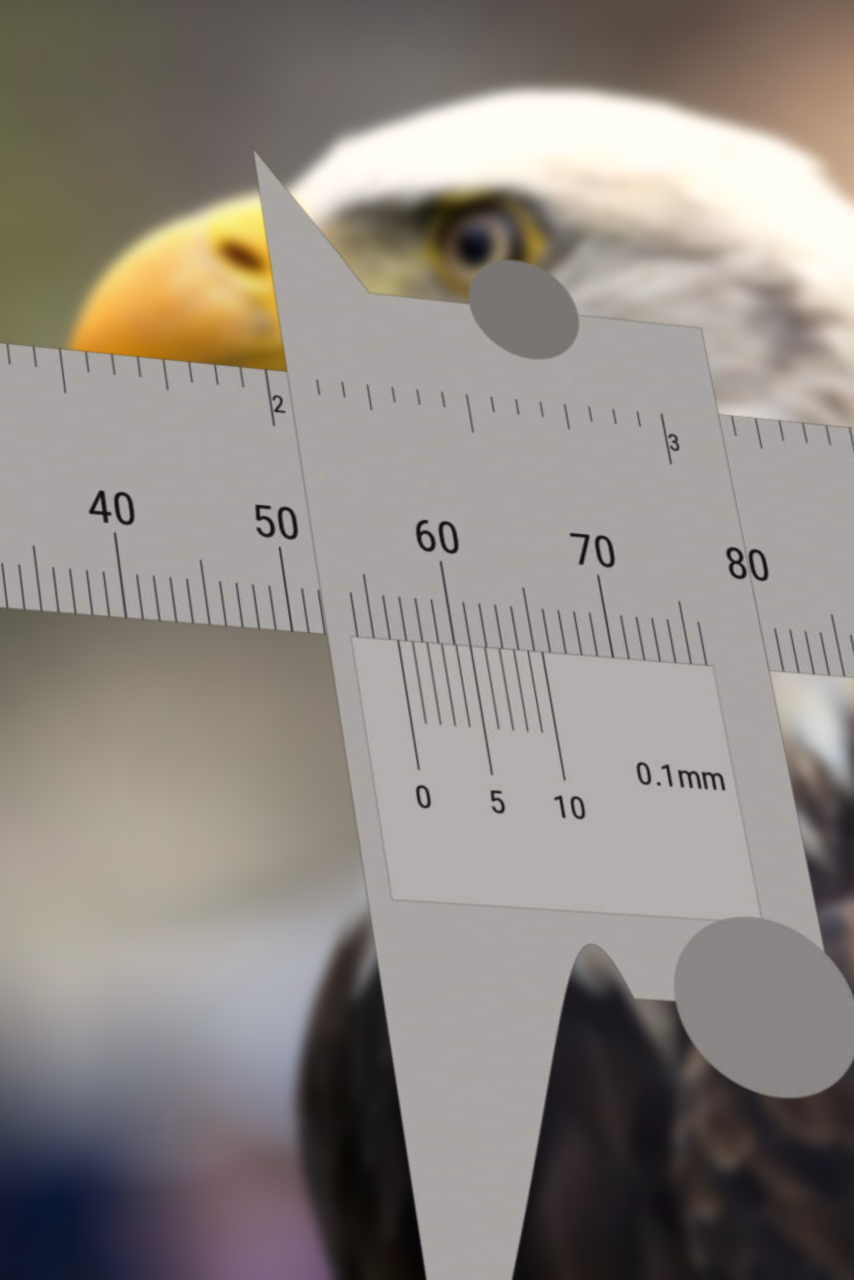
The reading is value=56.5 unit=mm
